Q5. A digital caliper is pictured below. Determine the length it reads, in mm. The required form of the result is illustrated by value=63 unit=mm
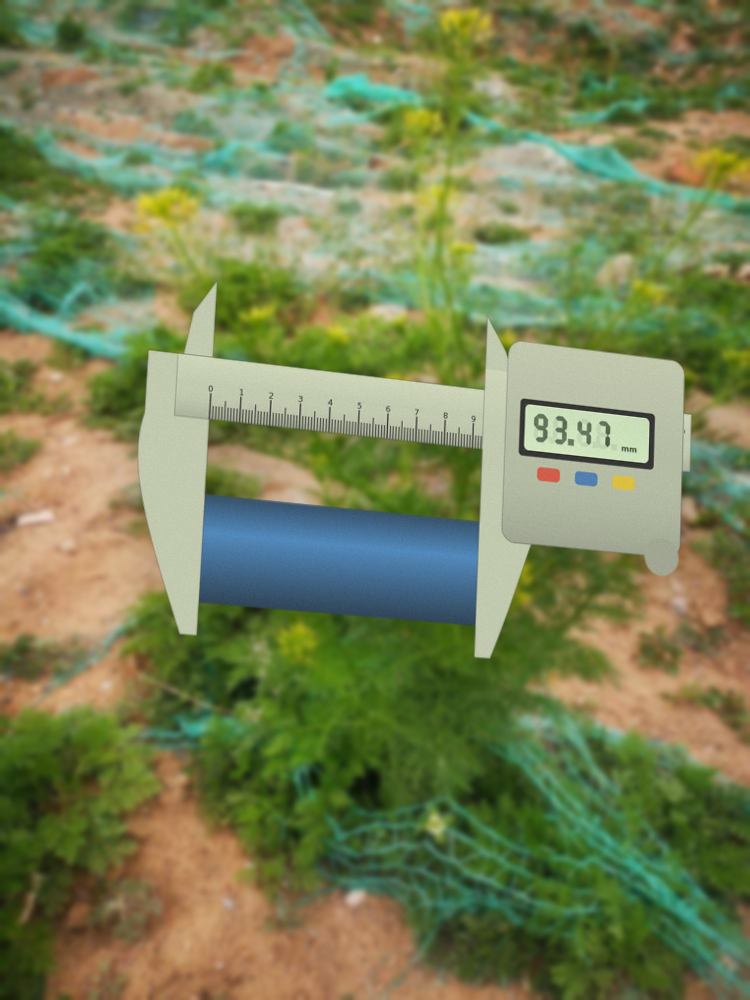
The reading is value=93.47 unit=mm
